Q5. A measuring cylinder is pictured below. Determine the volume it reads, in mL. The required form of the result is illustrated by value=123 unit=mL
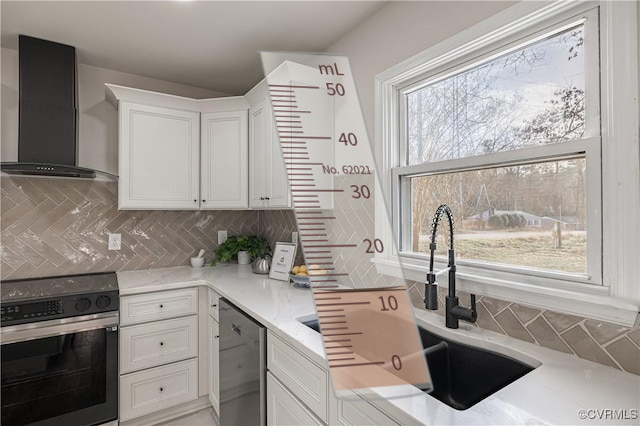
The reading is value=12 unit=mL
